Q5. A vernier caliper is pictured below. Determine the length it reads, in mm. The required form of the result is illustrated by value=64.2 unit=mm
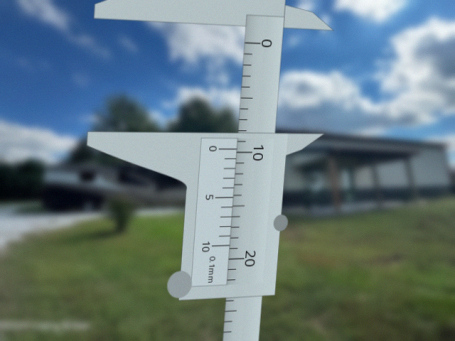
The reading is value=9.7 unit=mm
